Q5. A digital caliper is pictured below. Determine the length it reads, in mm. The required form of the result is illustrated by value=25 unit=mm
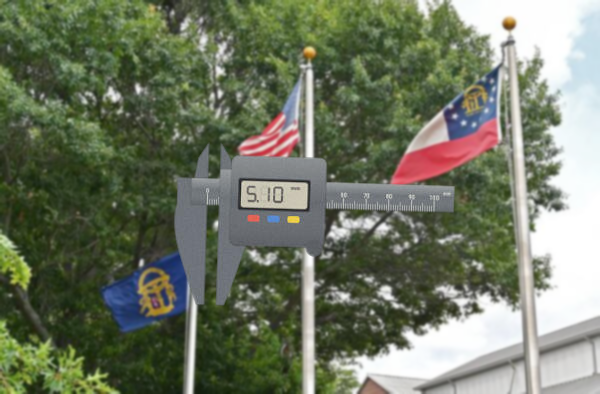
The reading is value=5.10 unit=mm
